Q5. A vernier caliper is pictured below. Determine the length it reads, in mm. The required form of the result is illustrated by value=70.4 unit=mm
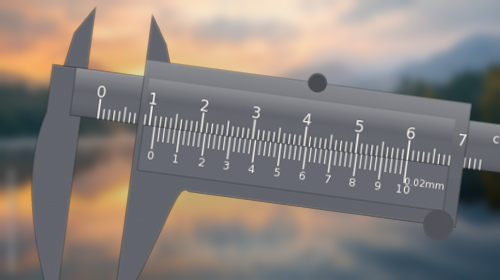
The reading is value=11.0 unit=mm
